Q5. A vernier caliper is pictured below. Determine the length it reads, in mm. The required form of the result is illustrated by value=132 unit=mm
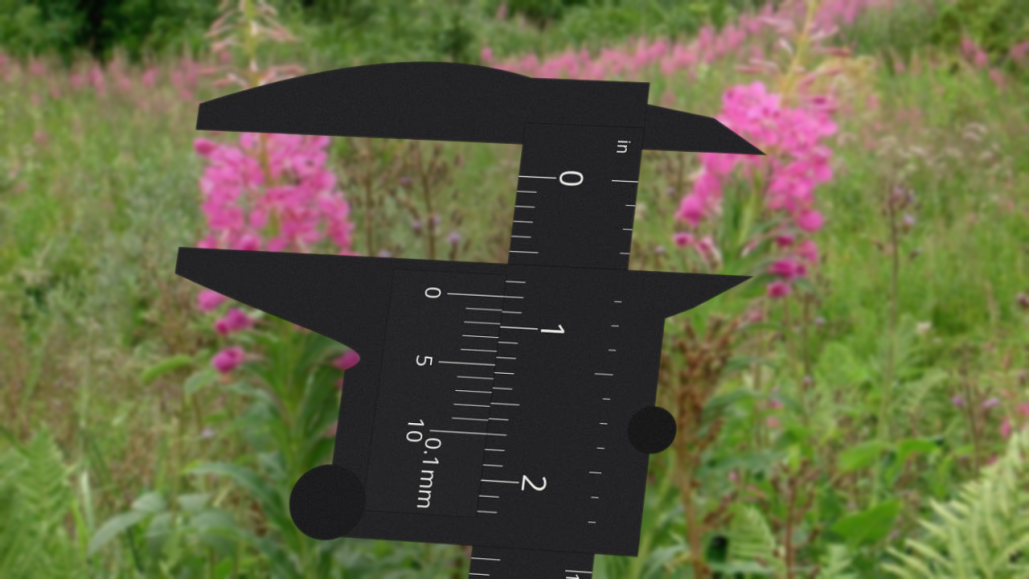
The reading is value=8.0 unit=mm
